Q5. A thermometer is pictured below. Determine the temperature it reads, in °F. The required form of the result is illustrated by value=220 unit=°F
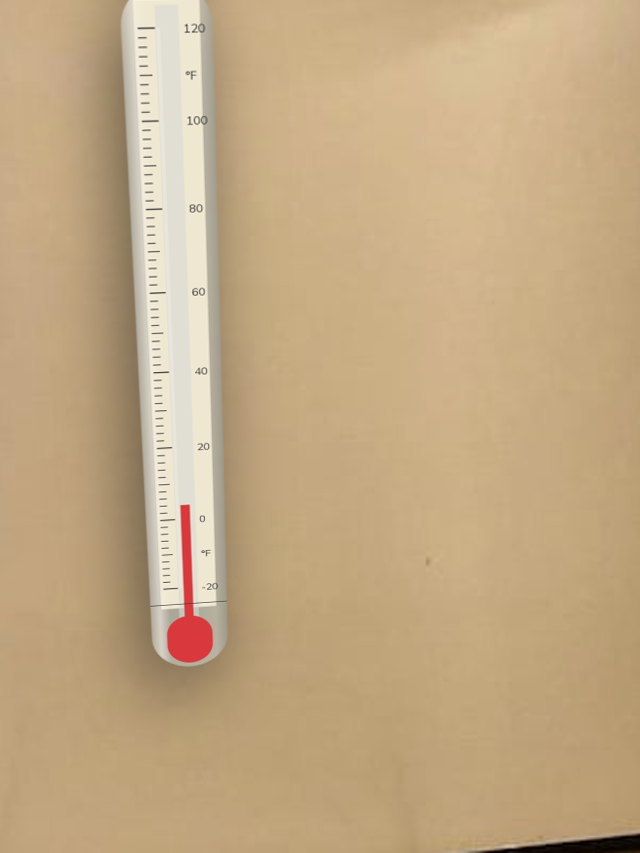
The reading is value=4 unit=°F
